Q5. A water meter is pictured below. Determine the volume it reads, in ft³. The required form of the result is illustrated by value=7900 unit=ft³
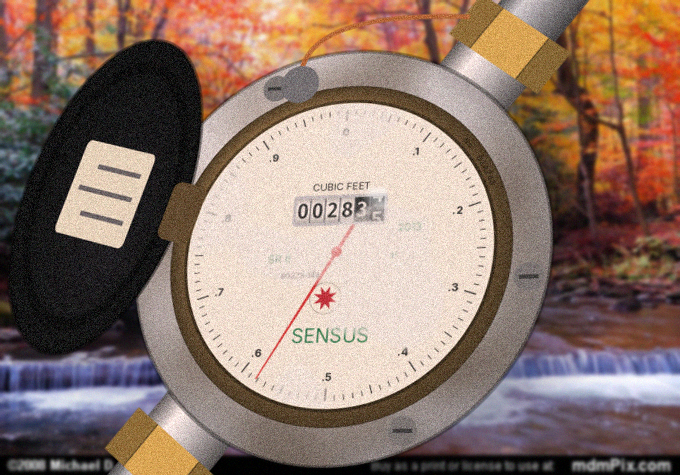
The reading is value=2834.58 unit=ft³
